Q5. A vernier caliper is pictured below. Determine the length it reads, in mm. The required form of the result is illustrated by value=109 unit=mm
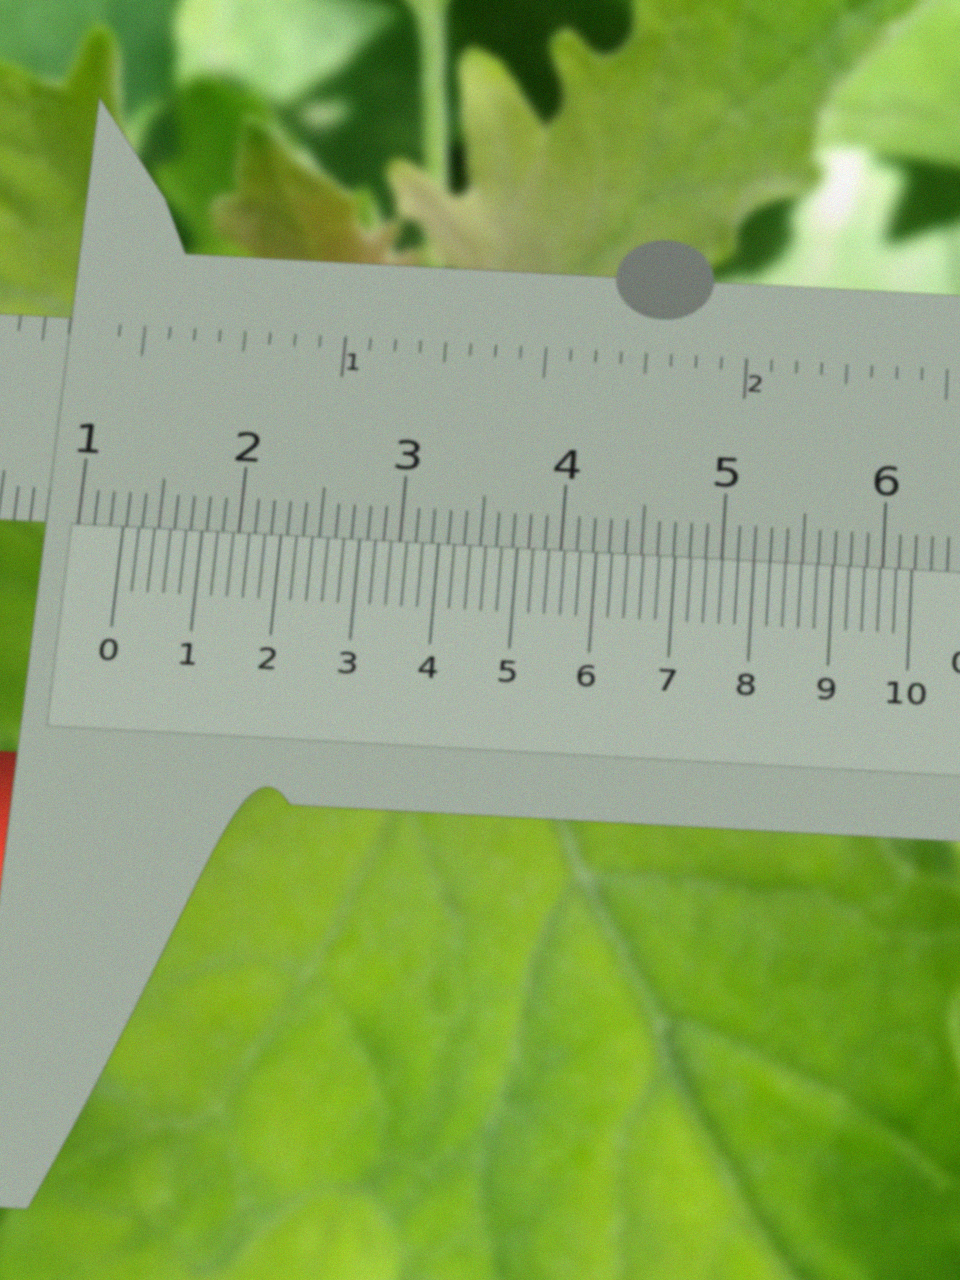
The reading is value=12.8 unit=mm
